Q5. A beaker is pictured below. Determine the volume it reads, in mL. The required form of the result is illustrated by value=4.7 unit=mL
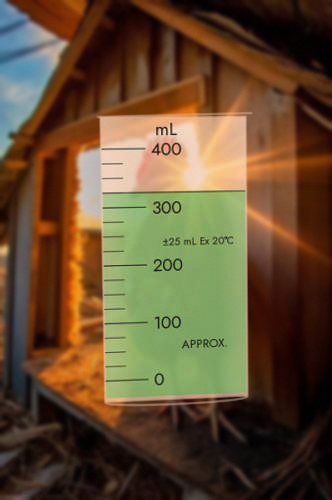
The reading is value=325 unit=mL
